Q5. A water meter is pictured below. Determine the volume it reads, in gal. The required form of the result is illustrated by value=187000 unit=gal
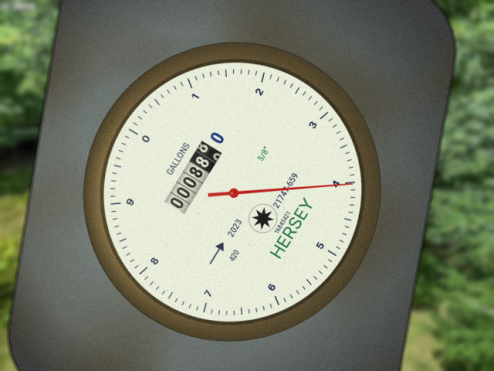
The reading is value=8884.0 unit=gal
